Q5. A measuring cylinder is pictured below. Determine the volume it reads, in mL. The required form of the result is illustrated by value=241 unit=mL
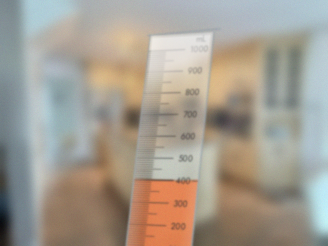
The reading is value=400 unit=mL
